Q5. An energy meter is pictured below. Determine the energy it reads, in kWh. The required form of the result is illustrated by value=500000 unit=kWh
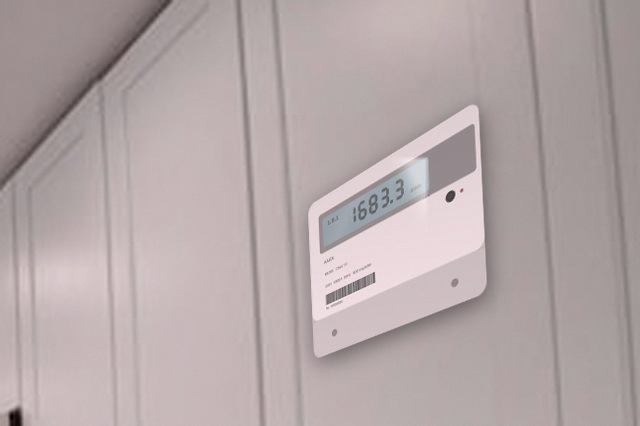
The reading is value=1683.3 unit=kWh
